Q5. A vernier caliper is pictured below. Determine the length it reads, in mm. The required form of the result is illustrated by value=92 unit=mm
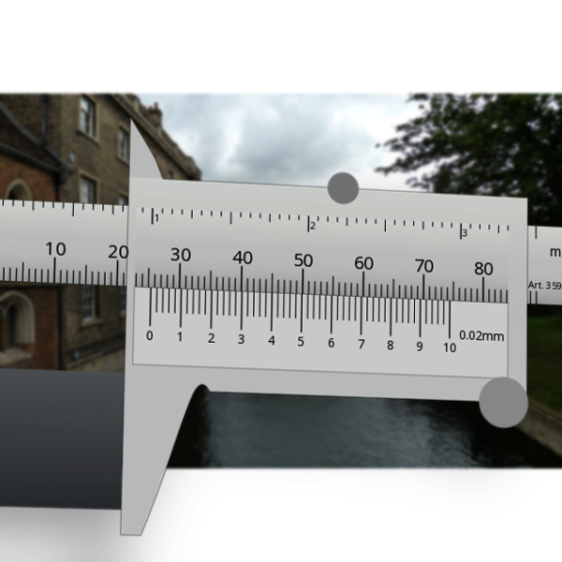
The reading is value=25.4 unit=mm
